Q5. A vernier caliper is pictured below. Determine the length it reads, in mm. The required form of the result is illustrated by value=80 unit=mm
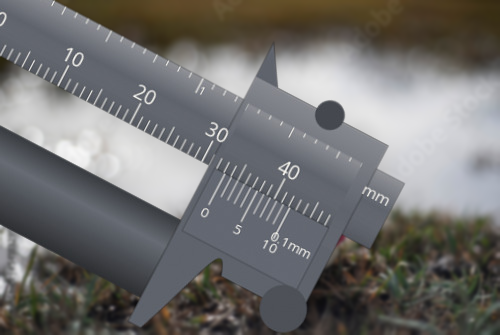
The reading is value=33.2 unit=mm
